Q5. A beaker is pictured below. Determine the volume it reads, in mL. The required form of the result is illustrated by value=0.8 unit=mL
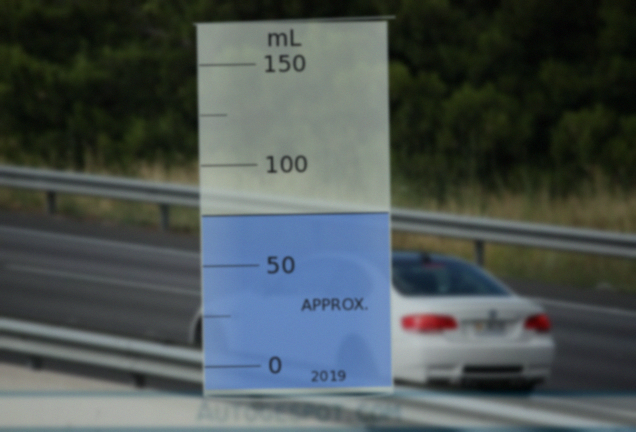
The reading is value=75 unit=mL
